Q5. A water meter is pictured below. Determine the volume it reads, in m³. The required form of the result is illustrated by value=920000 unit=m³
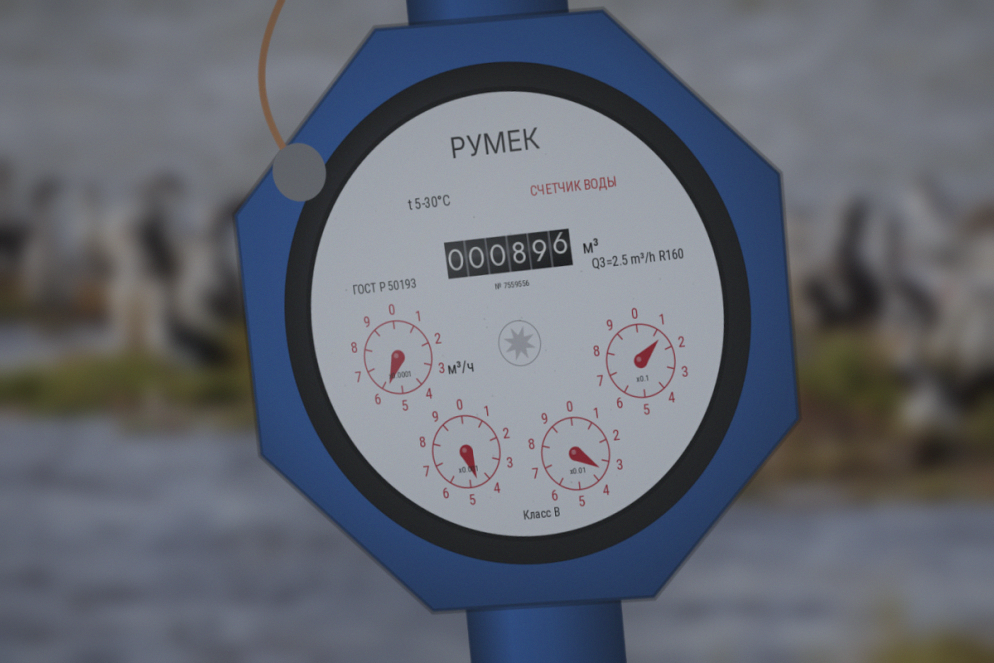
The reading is value=896.1345 unit=m³
